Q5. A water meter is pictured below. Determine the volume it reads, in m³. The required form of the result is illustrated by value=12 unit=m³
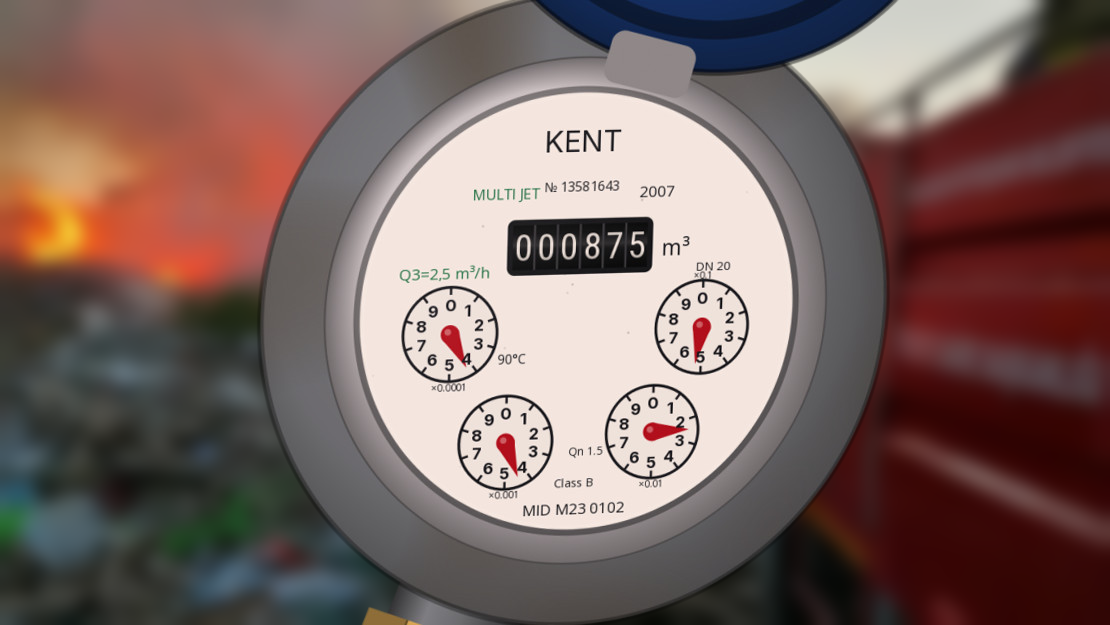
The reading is value=875.5244 unit=m³
